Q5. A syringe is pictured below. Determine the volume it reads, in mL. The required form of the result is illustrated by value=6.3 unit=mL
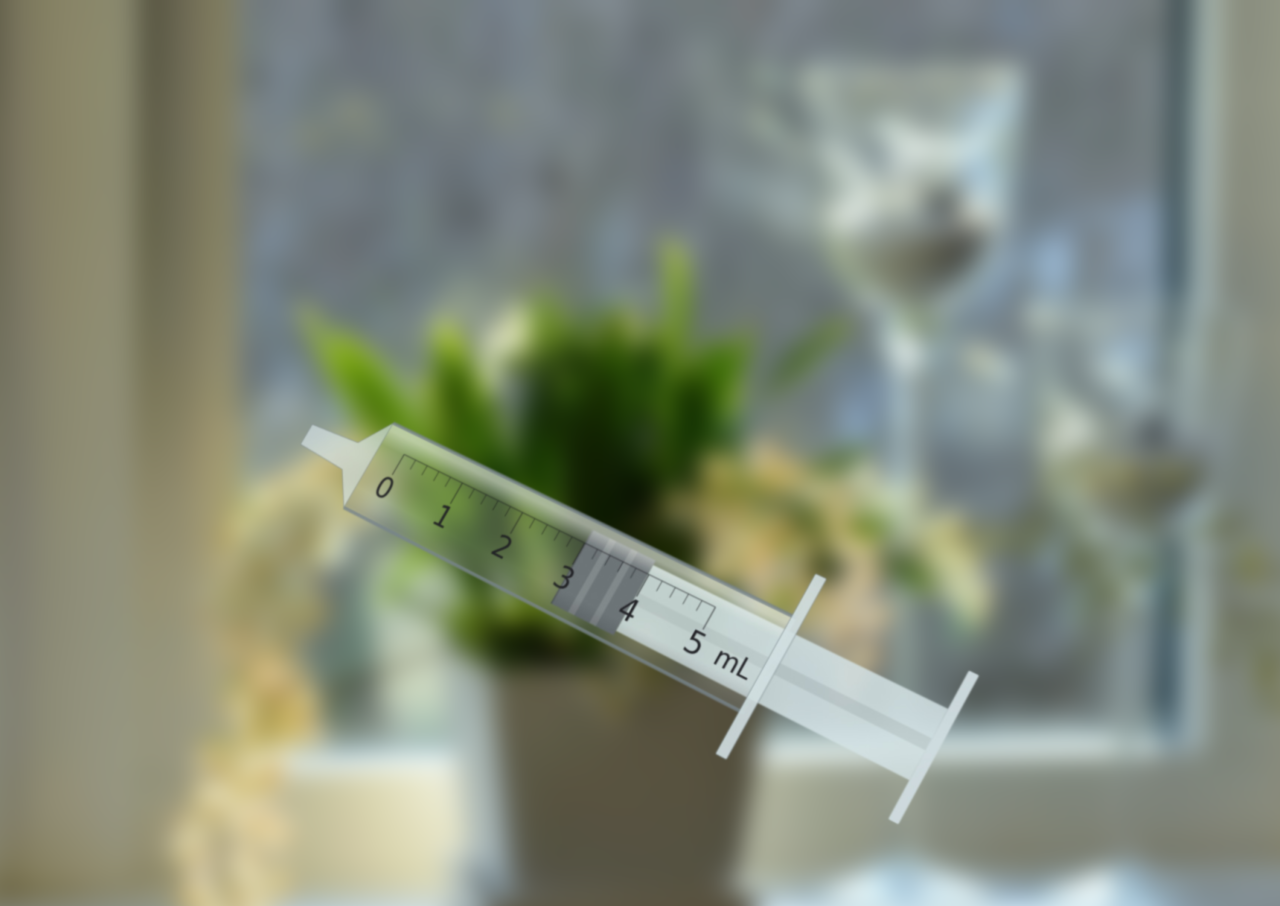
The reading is value=3 unit=mL
